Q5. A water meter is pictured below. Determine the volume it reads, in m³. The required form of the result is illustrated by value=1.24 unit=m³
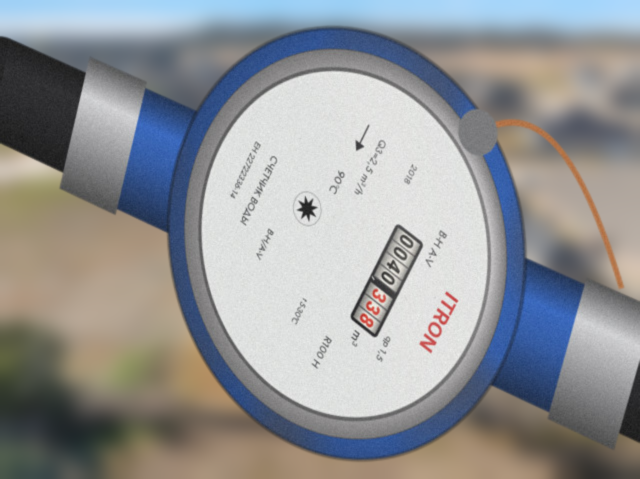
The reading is value=40.338 unit=m³
